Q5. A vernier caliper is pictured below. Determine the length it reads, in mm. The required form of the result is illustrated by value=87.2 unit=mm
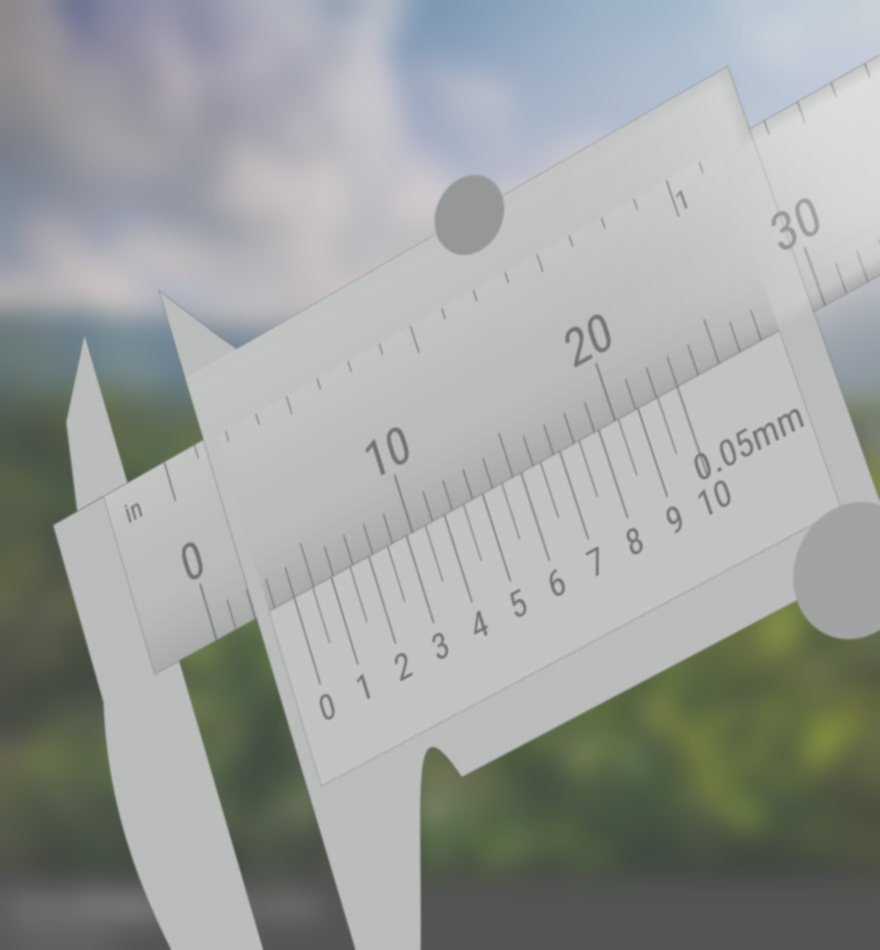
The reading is value=4.0 unit=mm
